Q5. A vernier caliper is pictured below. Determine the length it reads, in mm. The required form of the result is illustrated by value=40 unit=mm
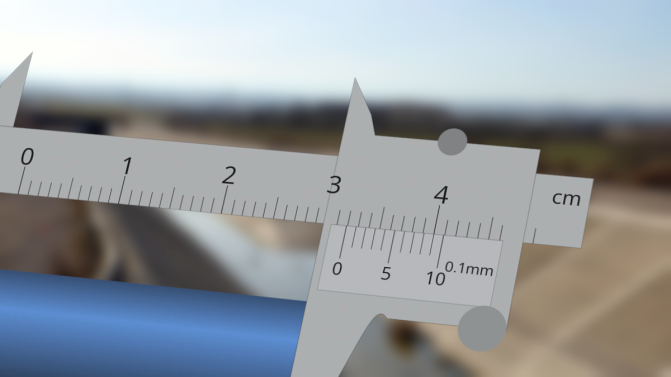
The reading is value=31.9 unit=mm
